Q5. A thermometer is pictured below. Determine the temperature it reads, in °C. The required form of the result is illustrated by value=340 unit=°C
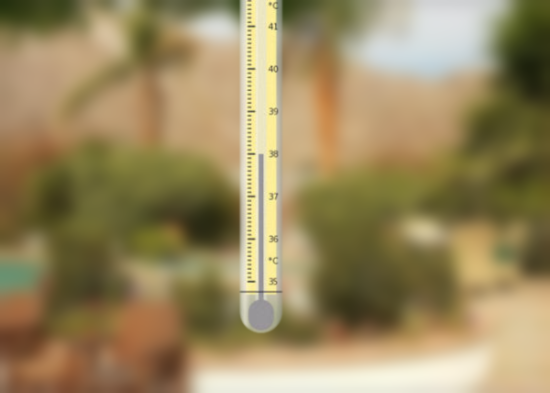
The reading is value=38 unit=°C
